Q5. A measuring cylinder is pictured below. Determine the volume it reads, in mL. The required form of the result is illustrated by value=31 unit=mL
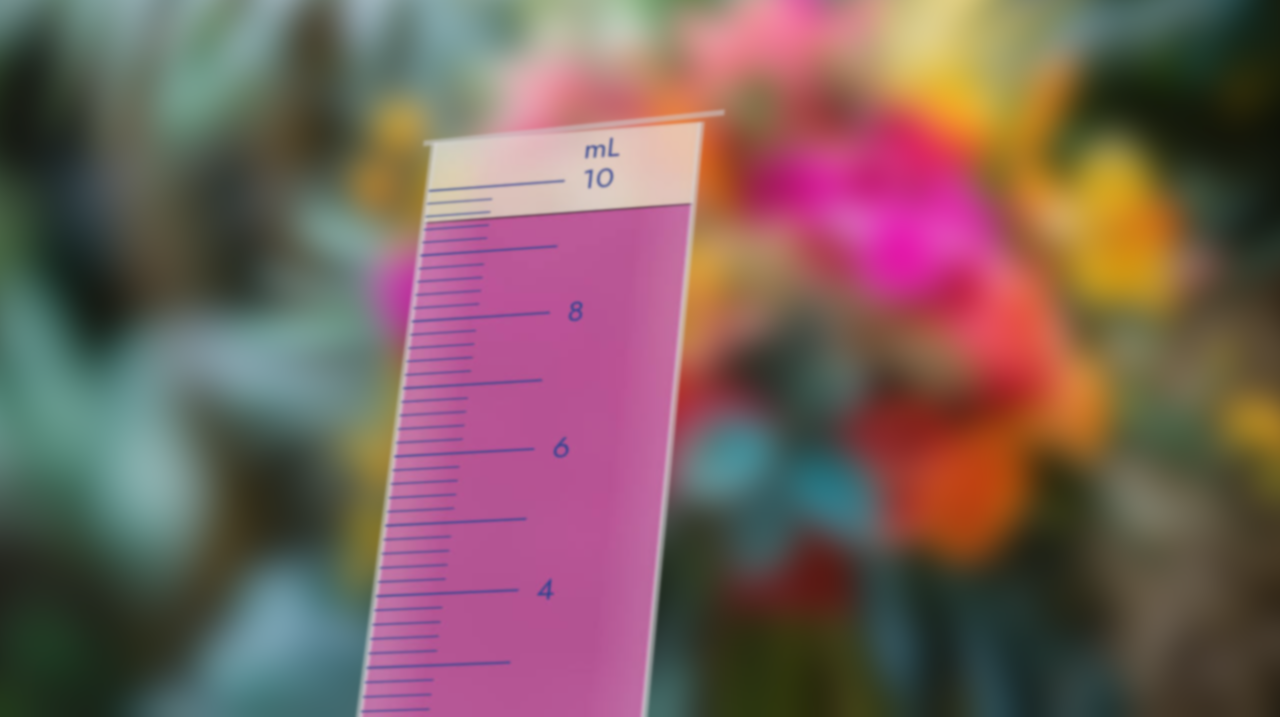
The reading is value=9.5 unit=mL
